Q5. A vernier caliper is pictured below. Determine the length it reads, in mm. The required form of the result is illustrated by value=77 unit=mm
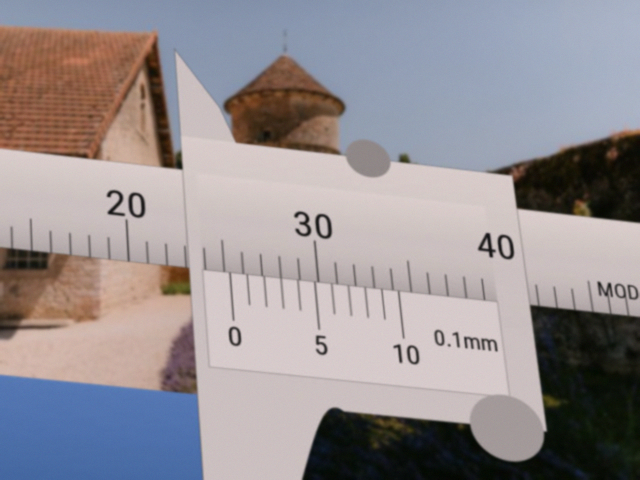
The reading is value=25.3 unit=mm
